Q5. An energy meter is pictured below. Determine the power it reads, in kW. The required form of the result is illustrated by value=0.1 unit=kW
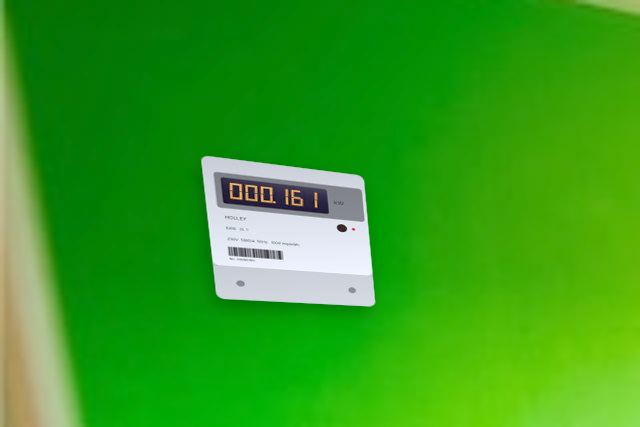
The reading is value=0.161 unit=kW
